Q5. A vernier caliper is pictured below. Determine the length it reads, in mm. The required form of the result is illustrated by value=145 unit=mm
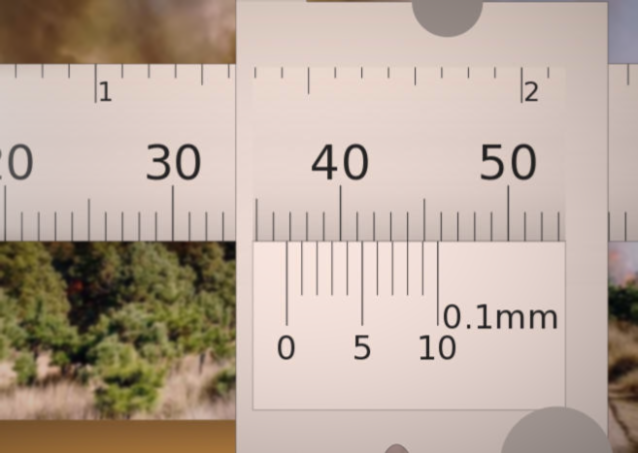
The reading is value=36.8 unit=mm
